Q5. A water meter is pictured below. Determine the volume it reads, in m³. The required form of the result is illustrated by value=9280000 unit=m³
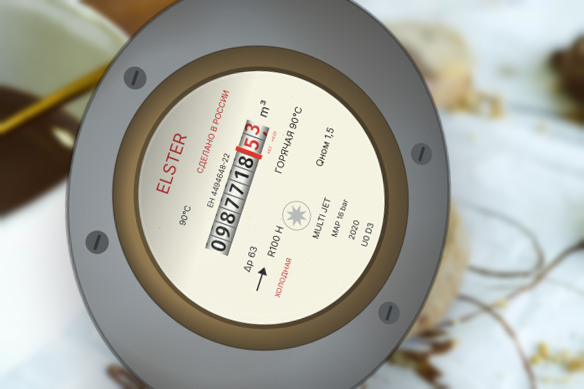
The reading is value=987718.53 unit=m³
